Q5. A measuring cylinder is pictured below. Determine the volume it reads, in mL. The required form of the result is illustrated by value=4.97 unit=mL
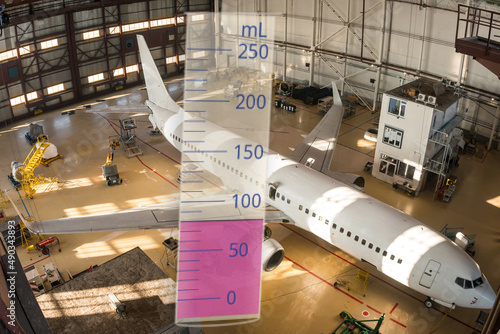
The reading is value=80 unit=mL
